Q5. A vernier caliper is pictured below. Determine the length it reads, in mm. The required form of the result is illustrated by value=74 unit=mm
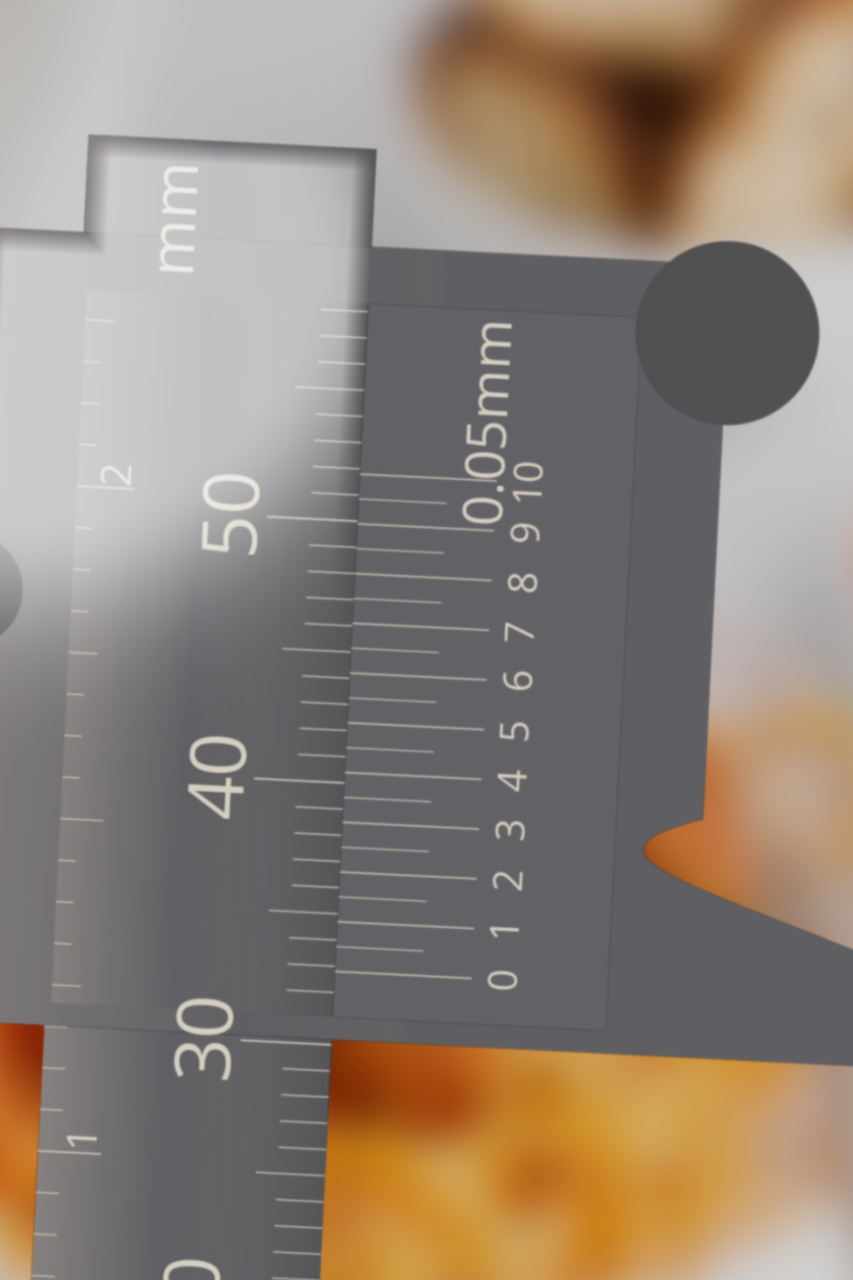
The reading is value=32.8 unit=mm
